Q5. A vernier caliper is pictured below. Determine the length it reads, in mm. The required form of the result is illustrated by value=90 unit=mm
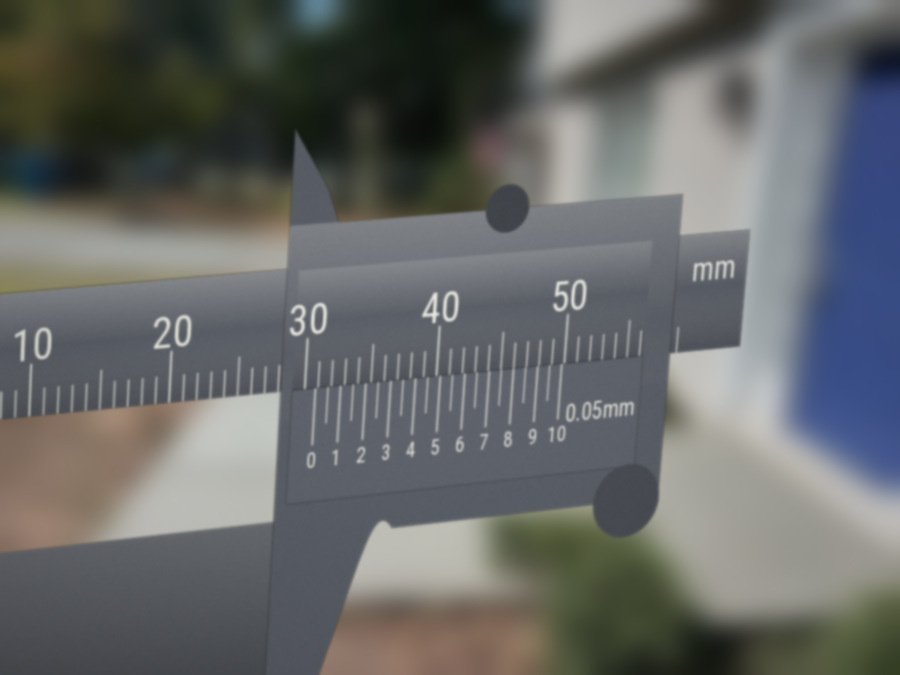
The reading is value=30.8 unit=mm
